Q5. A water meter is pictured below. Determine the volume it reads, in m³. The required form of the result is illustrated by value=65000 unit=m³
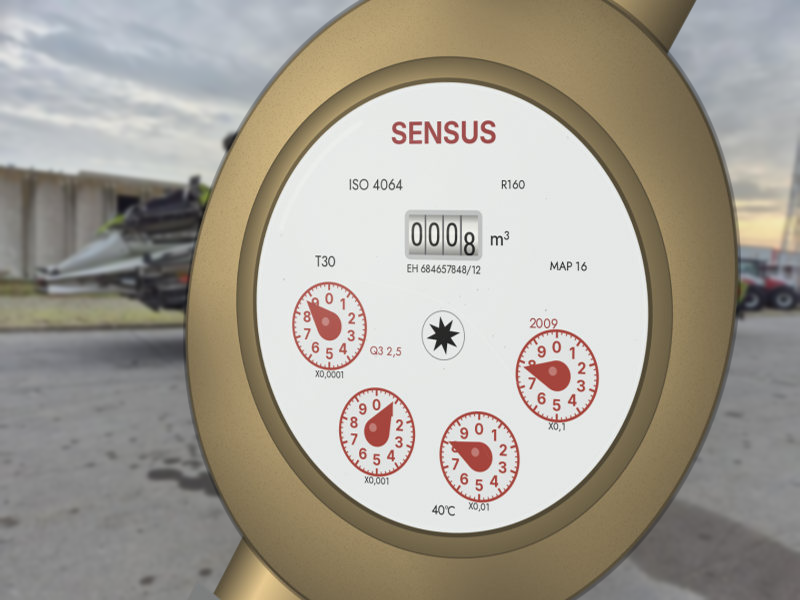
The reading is value=7.7808 unit=m³
